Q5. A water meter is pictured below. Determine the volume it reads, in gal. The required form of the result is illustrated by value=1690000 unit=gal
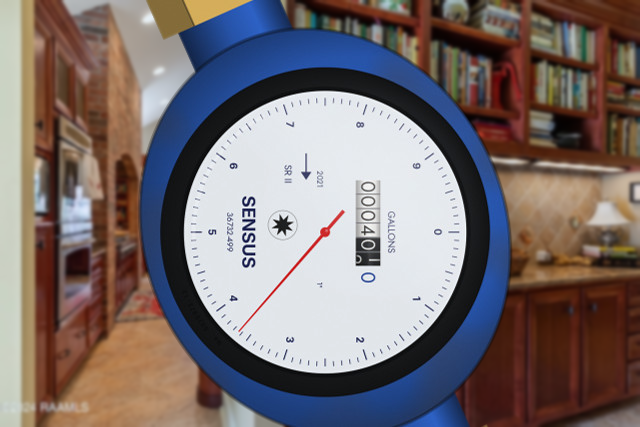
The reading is value=4013.6 unit=gal
